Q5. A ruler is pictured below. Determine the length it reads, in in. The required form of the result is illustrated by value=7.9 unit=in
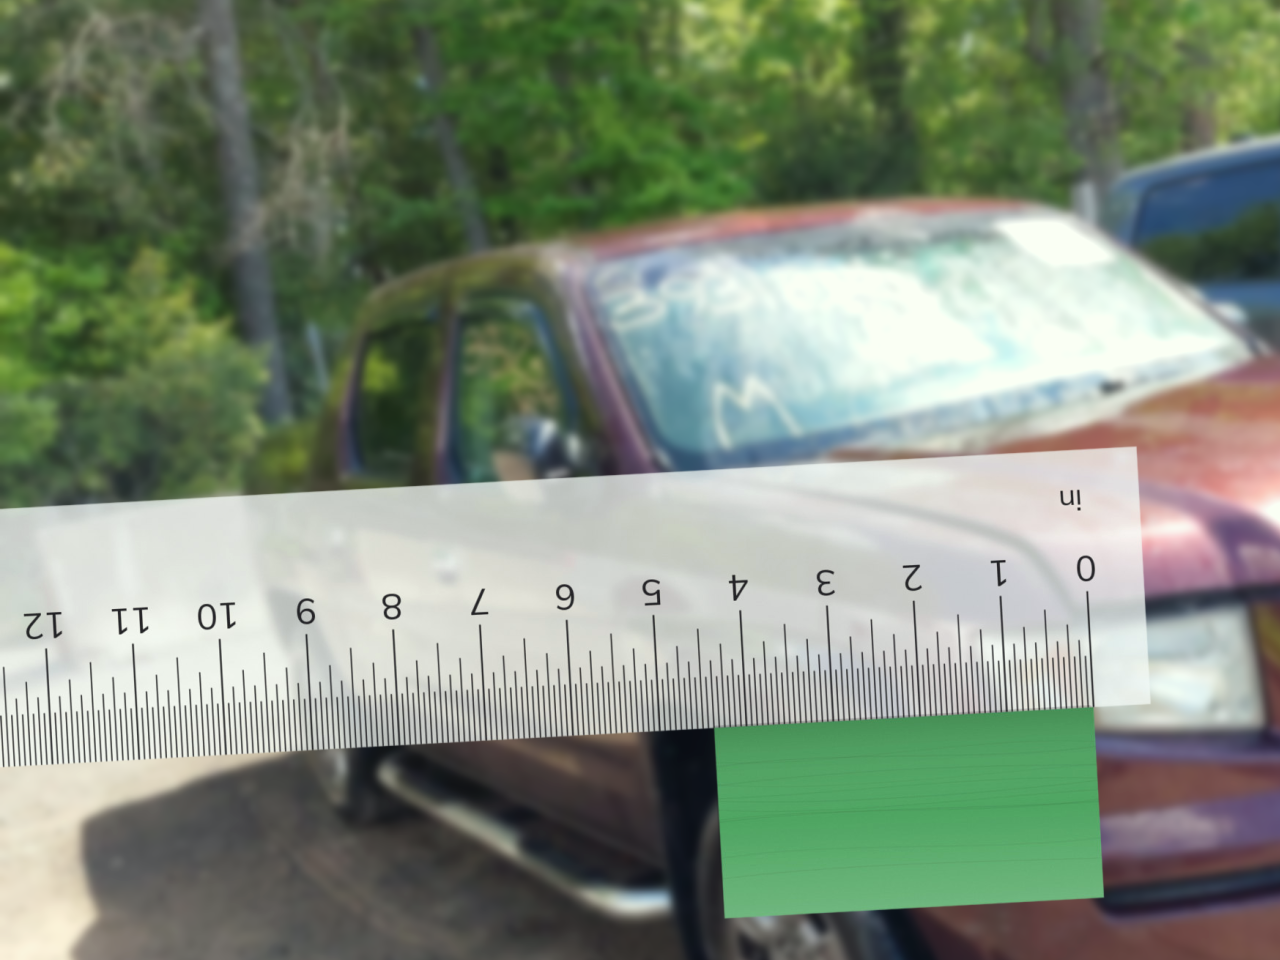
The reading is value=4.375 unit=in
